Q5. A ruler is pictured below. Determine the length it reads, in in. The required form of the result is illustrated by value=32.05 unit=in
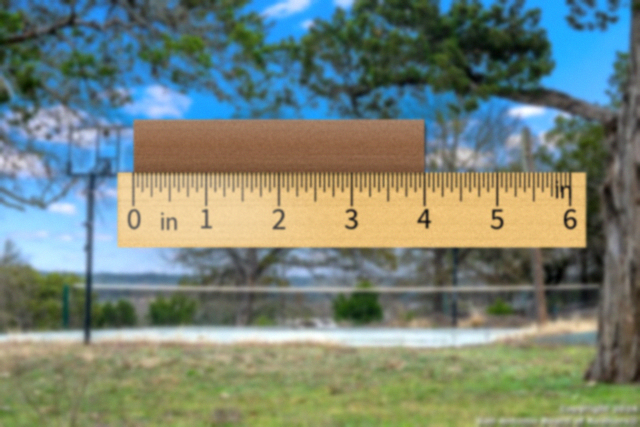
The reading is value=4 unit=in
